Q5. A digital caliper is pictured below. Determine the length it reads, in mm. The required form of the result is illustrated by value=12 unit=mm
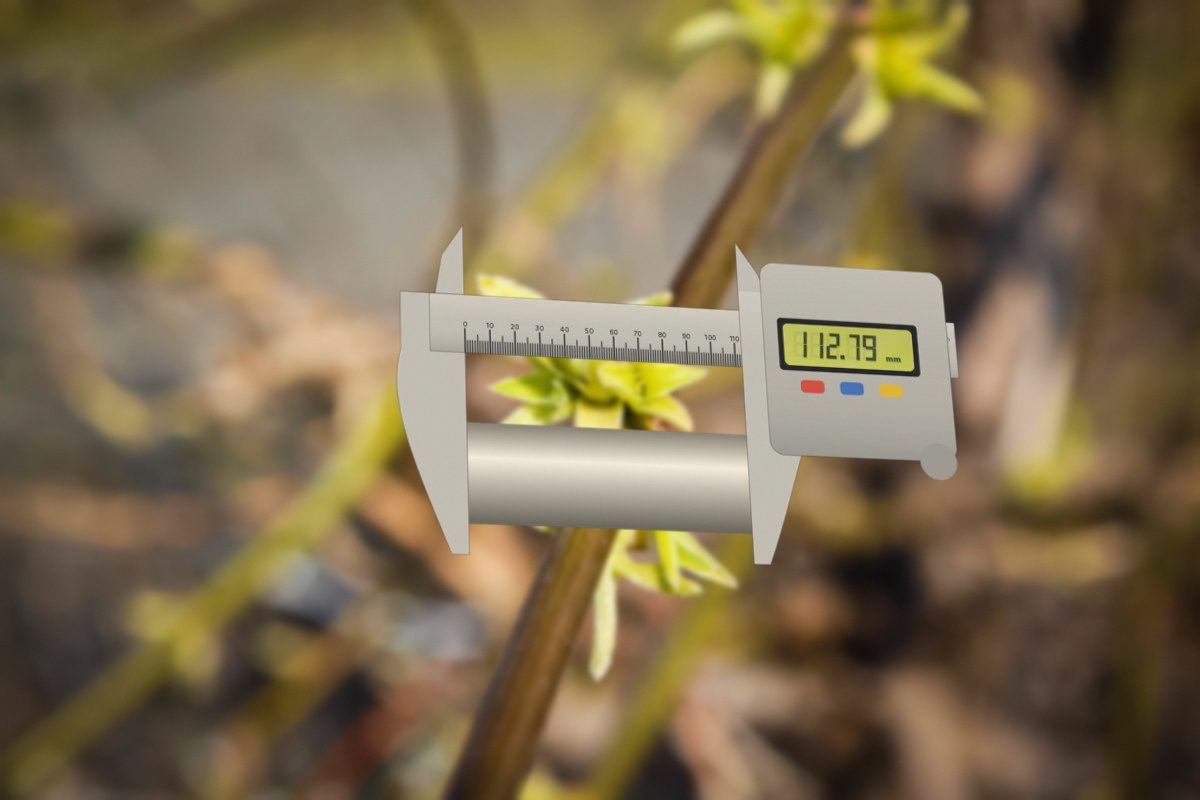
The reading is value=112.79 unit=mm
